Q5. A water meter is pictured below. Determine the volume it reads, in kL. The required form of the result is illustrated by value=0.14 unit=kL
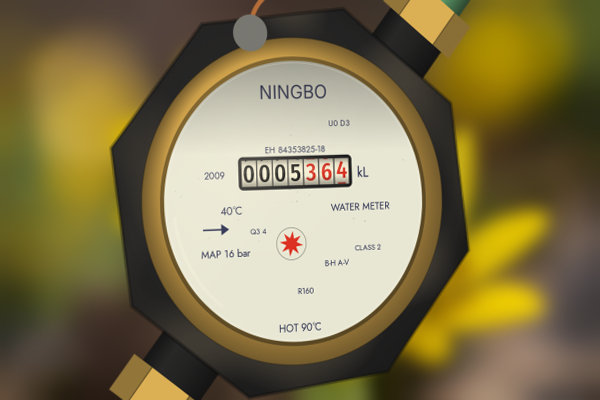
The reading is value=5.364 unit=kL
